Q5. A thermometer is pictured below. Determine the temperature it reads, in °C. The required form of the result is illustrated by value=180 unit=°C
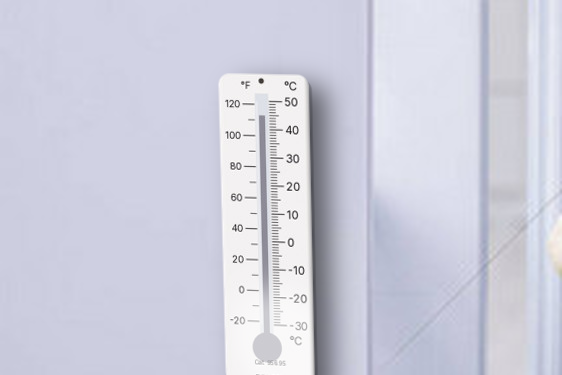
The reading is value=45 unit=°C
